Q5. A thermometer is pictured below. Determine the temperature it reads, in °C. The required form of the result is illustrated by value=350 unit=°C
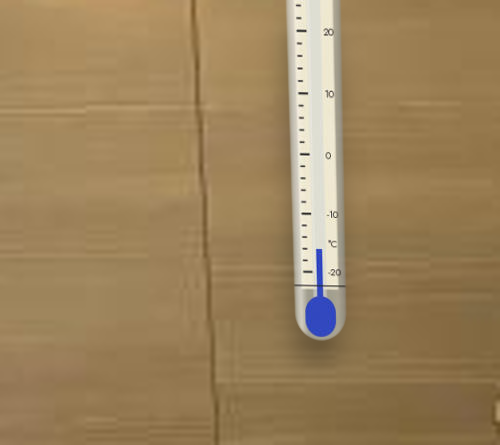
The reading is value=-16 unit=°C
